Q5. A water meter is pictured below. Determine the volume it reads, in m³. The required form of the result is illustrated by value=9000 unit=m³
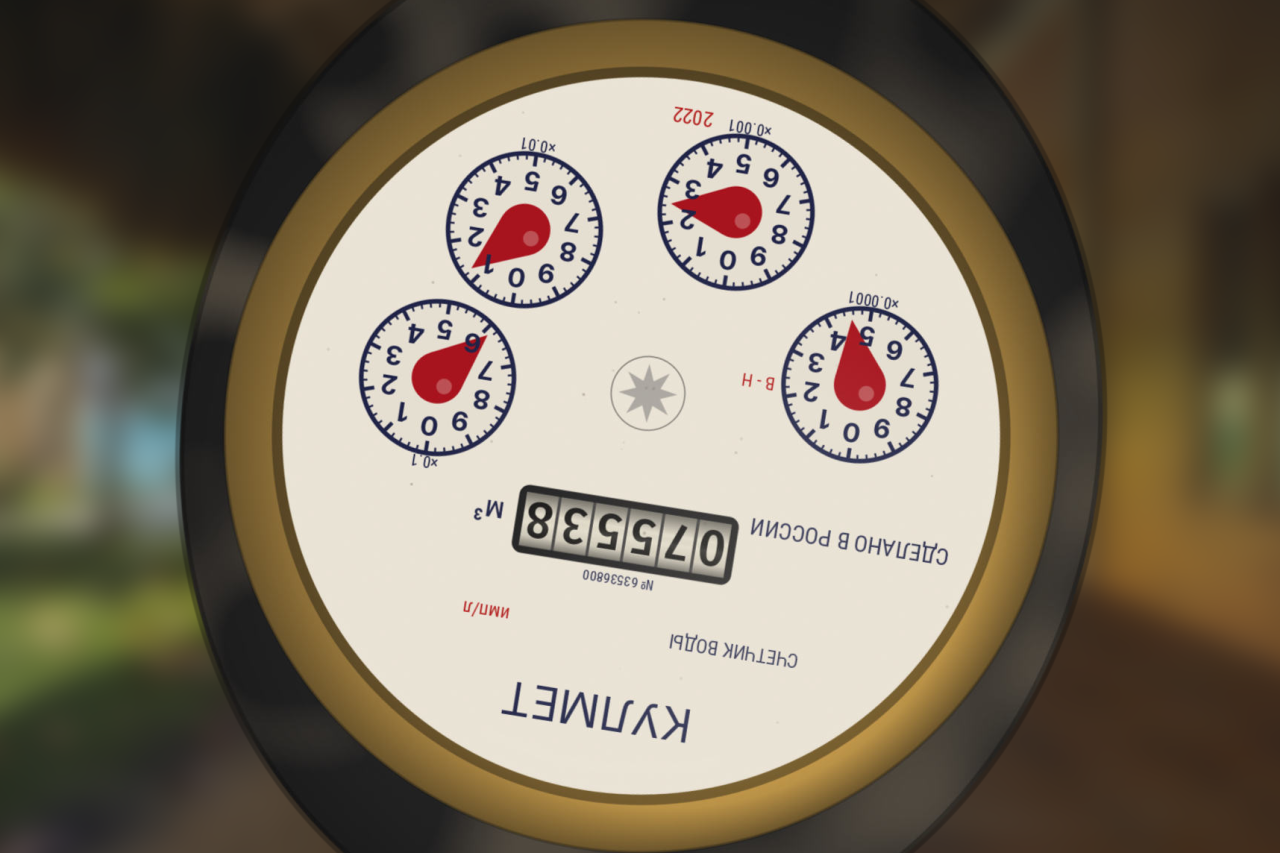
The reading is value=75538.6124 unit=m³
